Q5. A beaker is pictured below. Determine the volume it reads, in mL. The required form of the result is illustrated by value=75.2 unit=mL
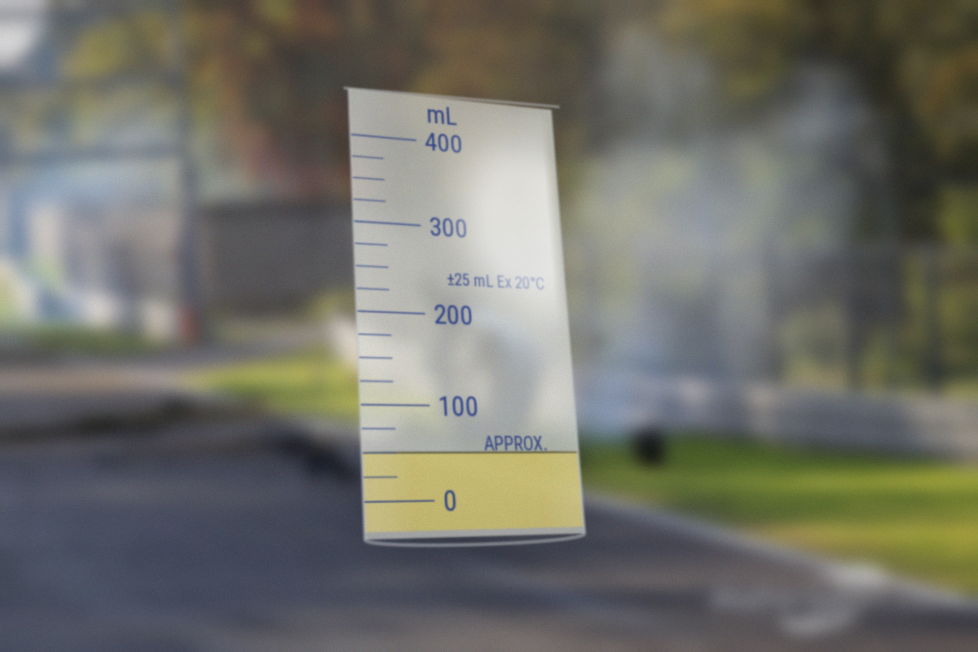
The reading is value=50 unit=mL
